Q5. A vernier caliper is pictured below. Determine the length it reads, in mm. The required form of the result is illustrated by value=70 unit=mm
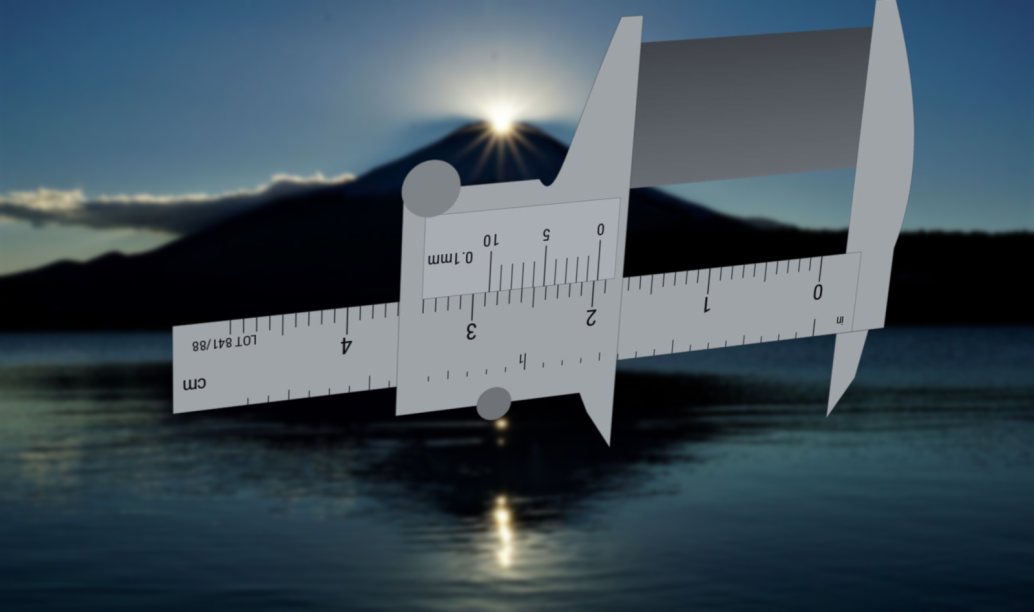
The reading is value=19.7 unit=mm
